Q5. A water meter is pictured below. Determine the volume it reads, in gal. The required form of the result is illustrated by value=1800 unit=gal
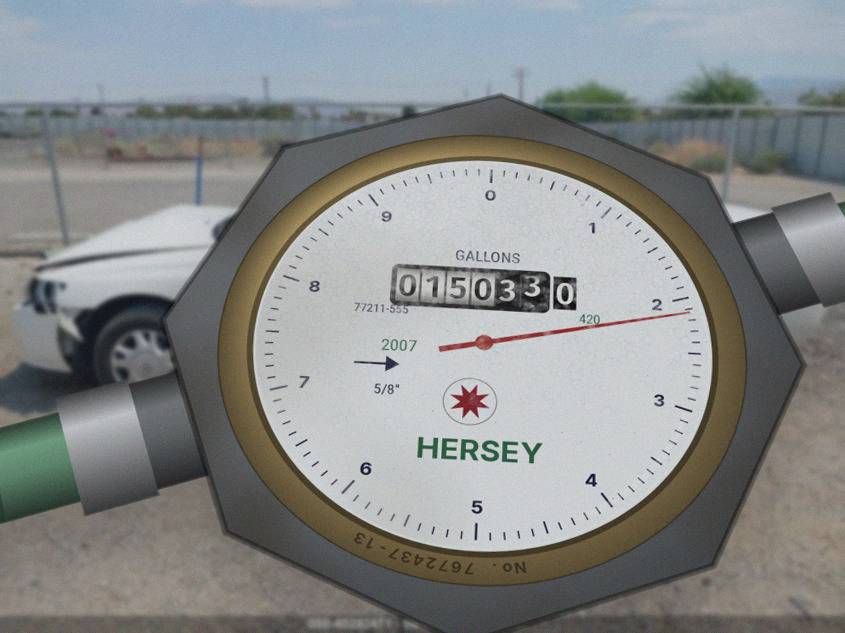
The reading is value=150332.1 unit=gal
